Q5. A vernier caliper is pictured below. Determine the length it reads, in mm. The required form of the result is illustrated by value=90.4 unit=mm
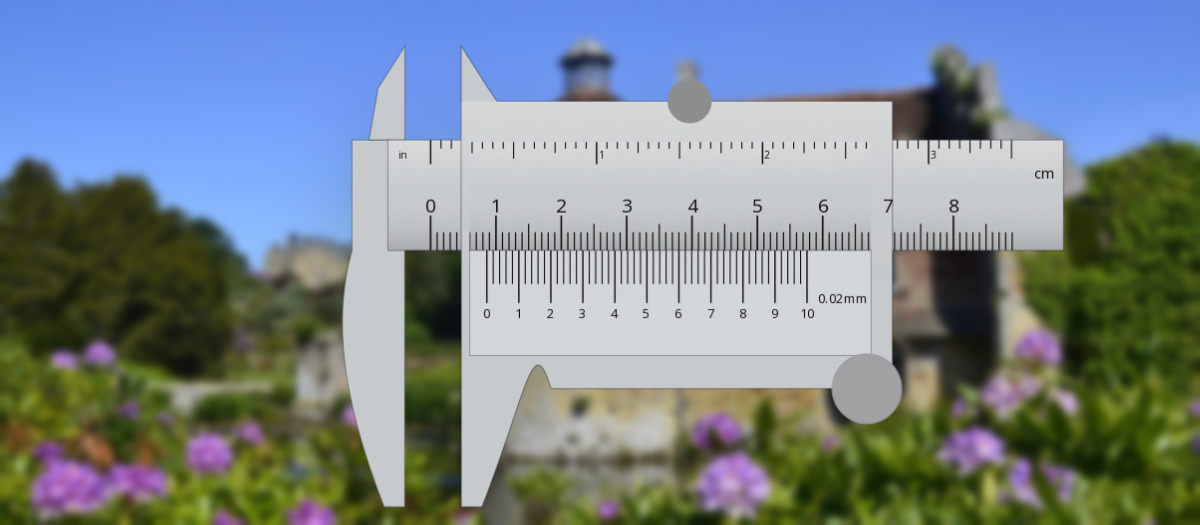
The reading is value=8.6 unit=mm
